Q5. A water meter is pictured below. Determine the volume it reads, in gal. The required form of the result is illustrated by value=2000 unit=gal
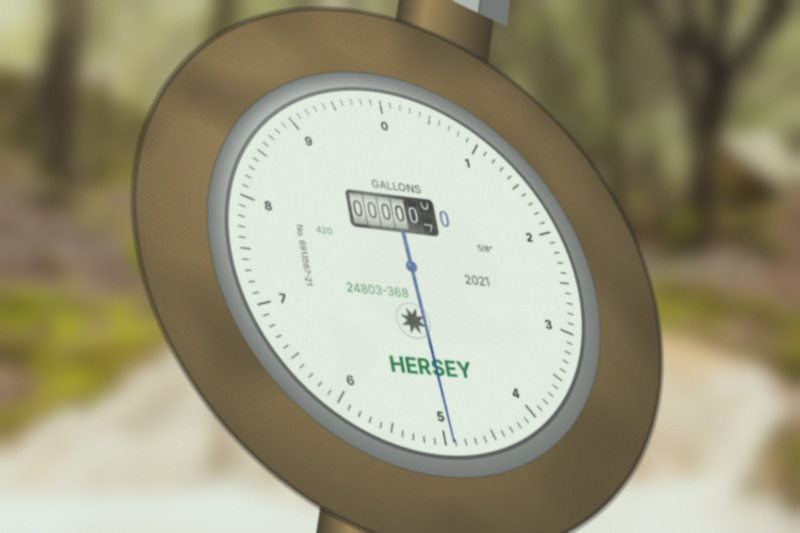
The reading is value=64.9 unit=gal
